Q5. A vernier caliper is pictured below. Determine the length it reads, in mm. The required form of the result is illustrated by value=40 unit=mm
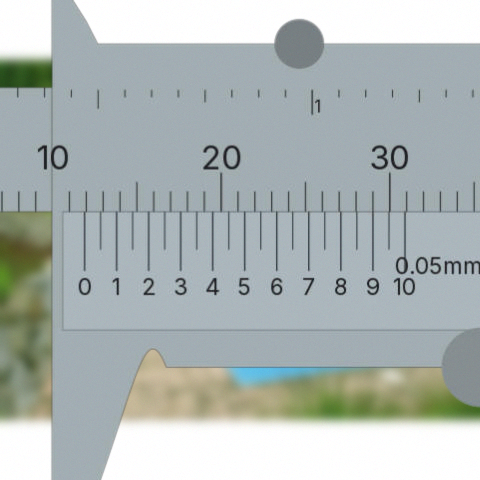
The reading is value=11.9 unit=mm
